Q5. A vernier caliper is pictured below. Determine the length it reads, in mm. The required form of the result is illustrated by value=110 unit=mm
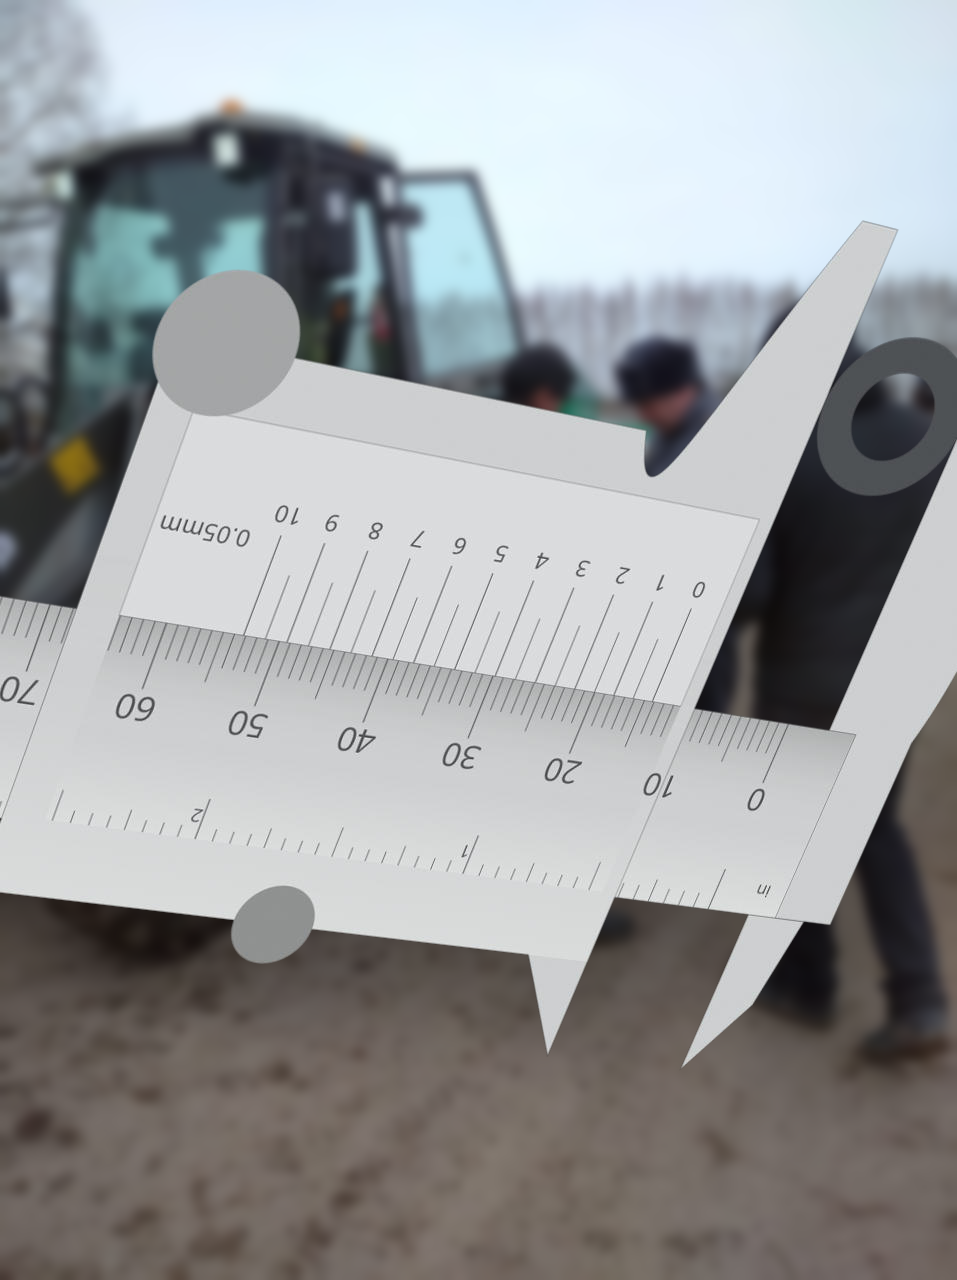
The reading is value=14.2 unit=mm
